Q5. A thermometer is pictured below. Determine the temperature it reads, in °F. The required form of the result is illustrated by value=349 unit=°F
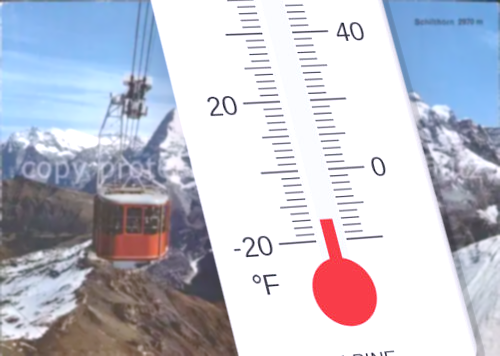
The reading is value=-14 unit=°F
